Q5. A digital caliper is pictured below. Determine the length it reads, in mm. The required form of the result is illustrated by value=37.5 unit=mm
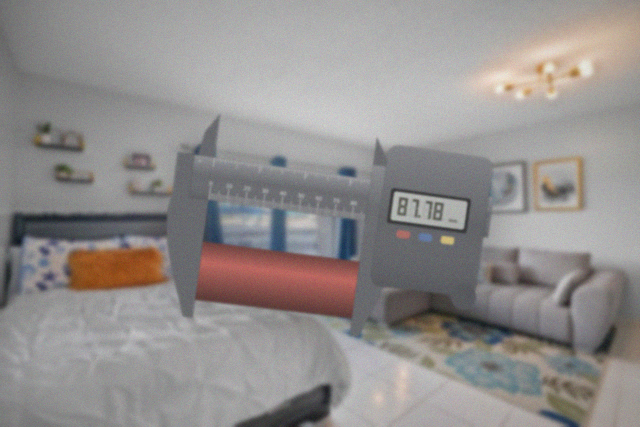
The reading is value=87.78 unit=mm
